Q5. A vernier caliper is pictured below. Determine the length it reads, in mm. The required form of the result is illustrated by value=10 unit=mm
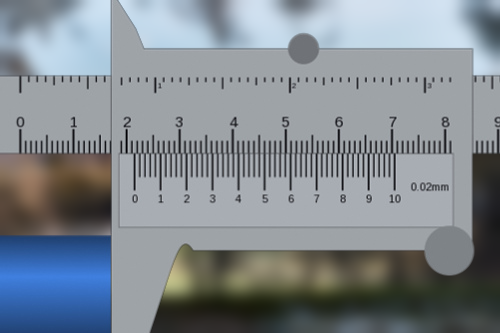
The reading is value=21.5 unit=mm
